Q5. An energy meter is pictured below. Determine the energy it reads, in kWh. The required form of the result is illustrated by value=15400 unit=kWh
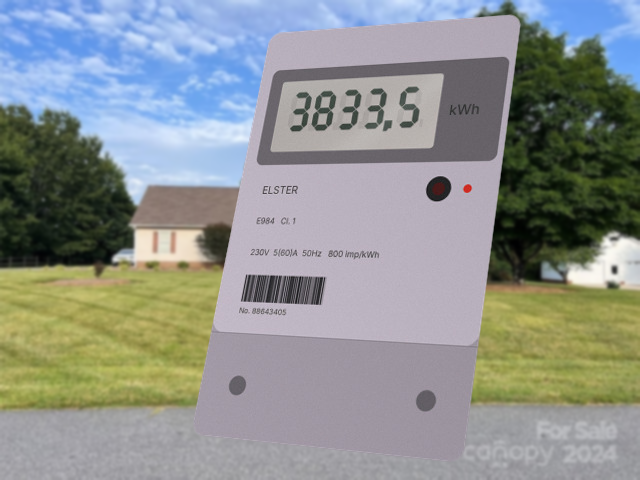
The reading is value=3833.5 unit=kWh
